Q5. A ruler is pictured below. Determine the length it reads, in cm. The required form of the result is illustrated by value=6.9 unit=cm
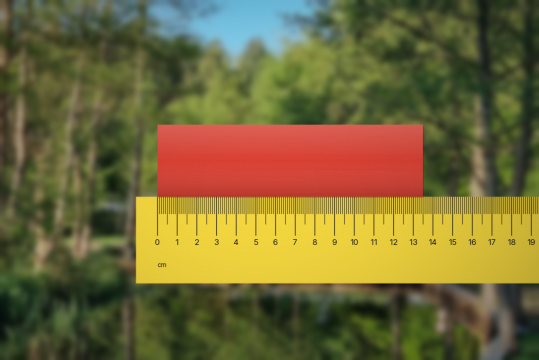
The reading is value=13.5 unit=cm
